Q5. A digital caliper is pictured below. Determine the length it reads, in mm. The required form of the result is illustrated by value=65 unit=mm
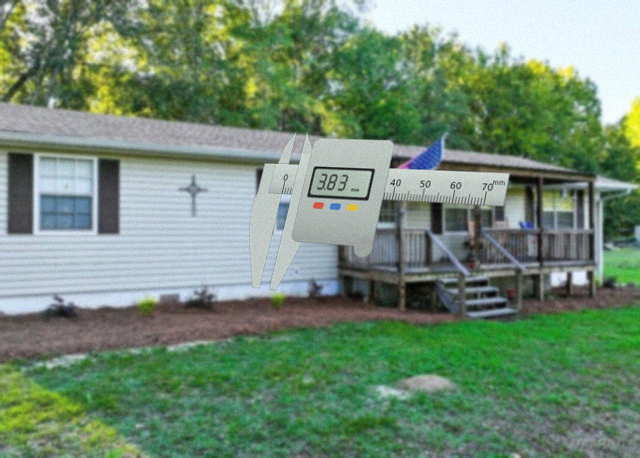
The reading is value=3.83 unit=mm
